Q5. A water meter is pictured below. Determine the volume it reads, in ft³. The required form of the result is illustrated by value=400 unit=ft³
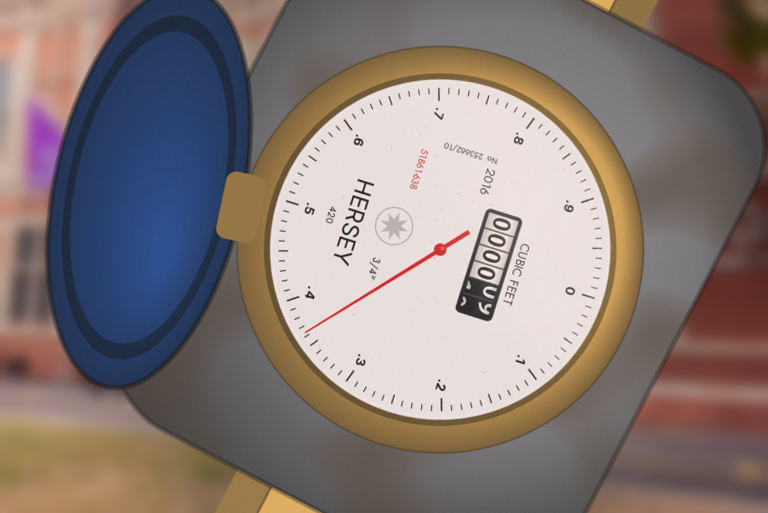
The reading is value=9.36 unit=ft³
